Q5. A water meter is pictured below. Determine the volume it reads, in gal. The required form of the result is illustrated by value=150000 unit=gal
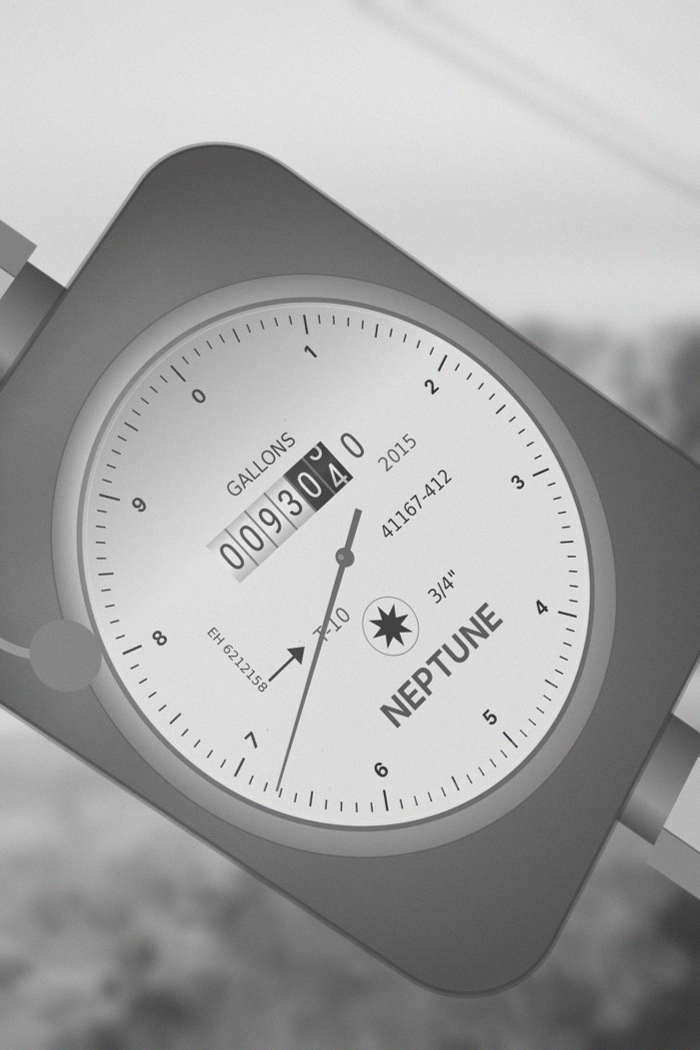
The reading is value=93036.7 unit=gal
